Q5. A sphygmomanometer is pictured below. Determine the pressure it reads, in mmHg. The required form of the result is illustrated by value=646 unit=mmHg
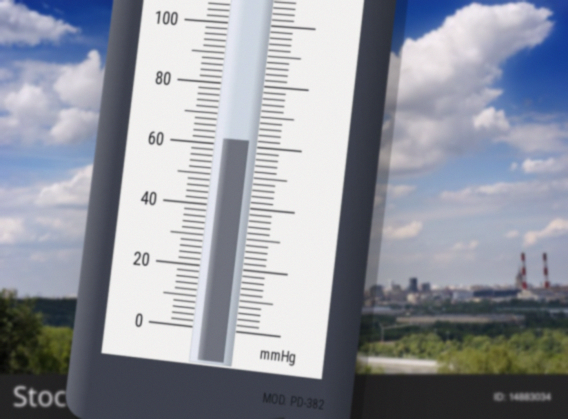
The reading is value=62 unit=mmHg
